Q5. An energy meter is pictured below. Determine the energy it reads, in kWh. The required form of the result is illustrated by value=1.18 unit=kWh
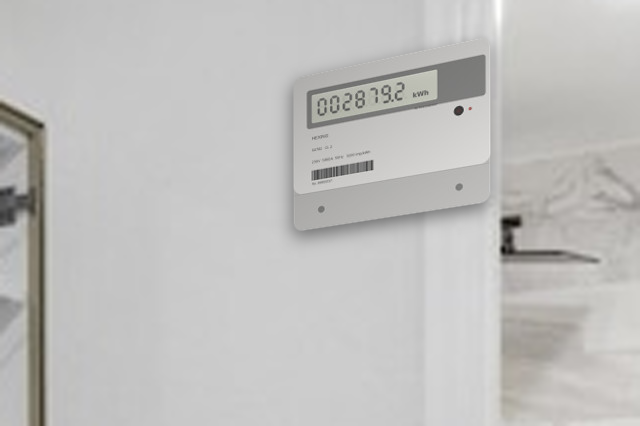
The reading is value=2879.2 unit=kWh
